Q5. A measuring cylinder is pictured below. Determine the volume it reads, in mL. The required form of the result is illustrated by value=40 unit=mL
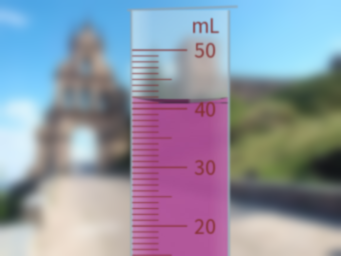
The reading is value=41 unit=mL
